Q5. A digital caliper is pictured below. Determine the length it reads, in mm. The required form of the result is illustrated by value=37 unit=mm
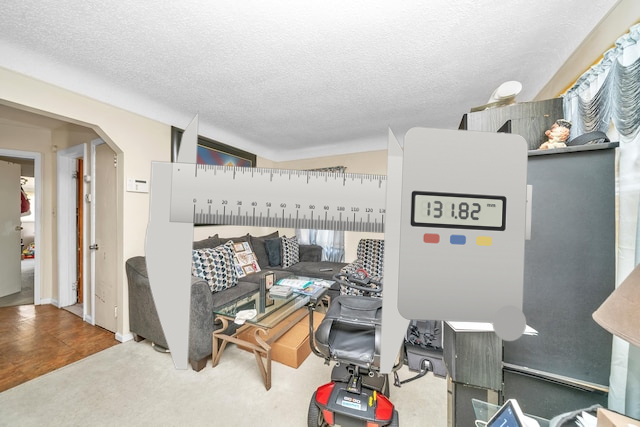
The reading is value=131.82 unit=mm
